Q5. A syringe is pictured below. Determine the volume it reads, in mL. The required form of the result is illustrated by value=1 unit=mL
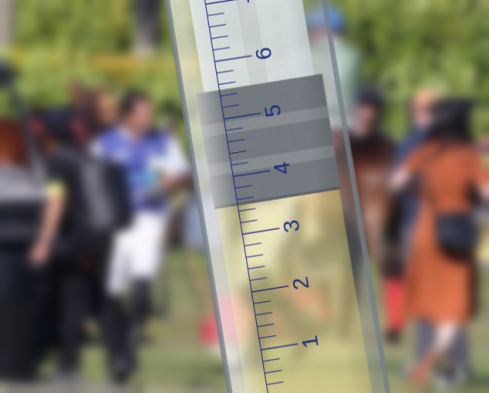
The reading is value=3.5 unit=mL
